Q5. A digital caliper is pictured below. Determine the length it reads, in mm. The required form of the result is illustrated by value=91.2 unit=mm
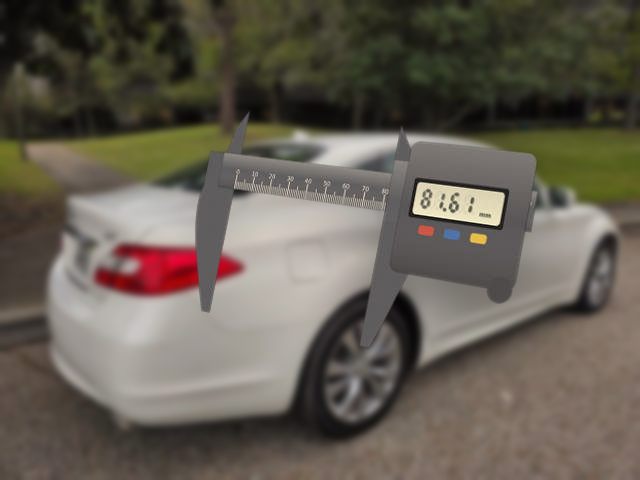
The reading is value=81.61 unit=mm
